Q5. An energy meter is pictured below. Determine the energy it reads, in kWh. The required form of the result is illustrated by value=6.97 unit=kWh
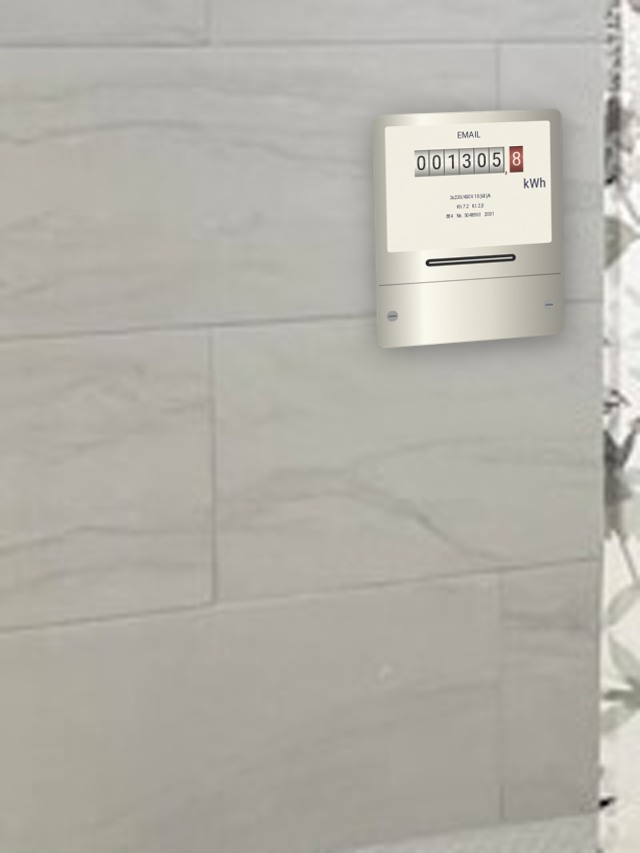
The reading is value=1305.8 unit=kWh
